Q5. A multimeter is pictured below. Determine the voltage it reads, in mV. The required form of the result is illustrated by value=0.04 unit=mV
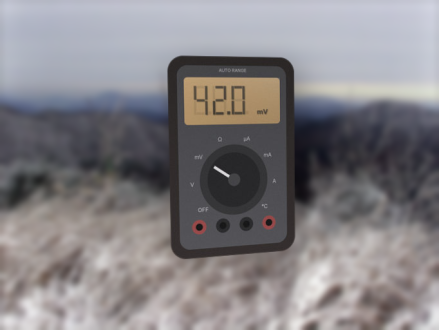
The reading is value=42.0 unit=mV
